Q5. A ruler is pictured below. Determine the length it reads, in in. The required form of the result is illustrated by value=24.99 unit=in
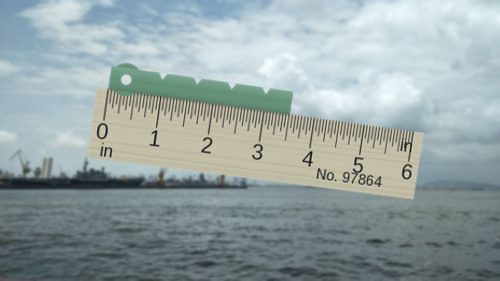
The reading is value=3.5 unit=in
